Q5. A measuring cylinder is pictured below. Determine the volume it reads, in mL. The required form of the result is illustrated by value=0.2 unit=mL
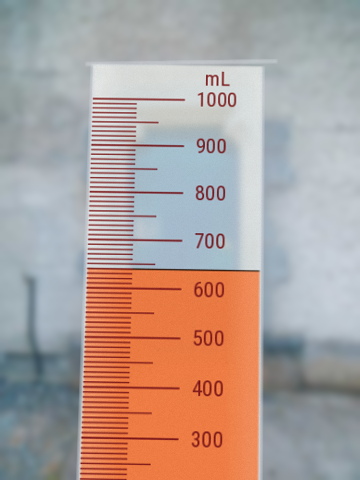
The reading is value=640 unit=mL
